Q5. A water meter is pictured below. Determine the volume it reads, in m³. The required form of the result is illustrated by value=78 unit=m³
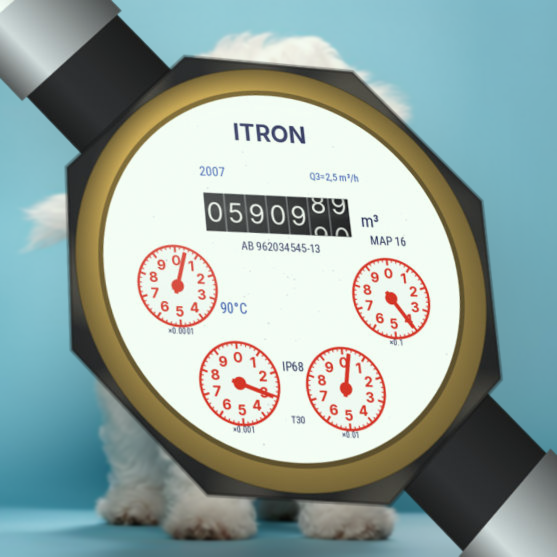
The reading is value=590989.4030 unit=m³
